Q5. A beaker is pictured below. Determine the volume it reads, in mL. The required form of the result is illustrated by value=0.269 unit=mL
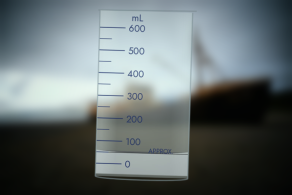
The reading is value=50 unit=mL
